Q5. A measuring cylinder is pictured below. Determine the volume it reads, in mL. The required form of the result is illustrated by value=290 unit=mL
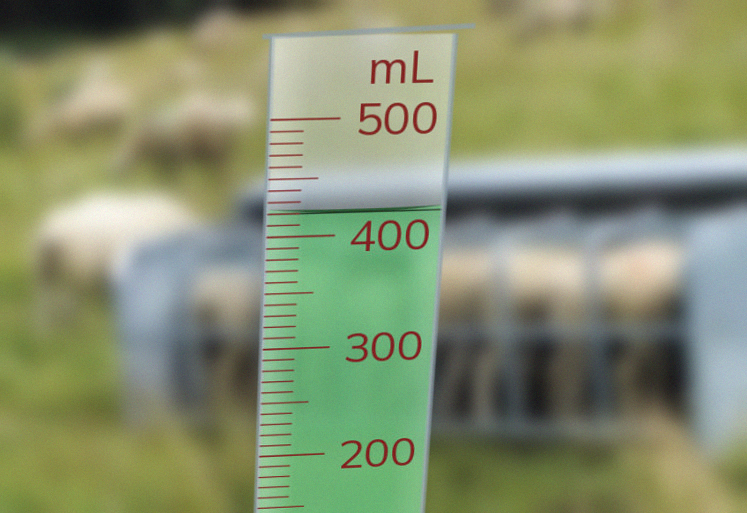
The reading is value=420 unit=mL
